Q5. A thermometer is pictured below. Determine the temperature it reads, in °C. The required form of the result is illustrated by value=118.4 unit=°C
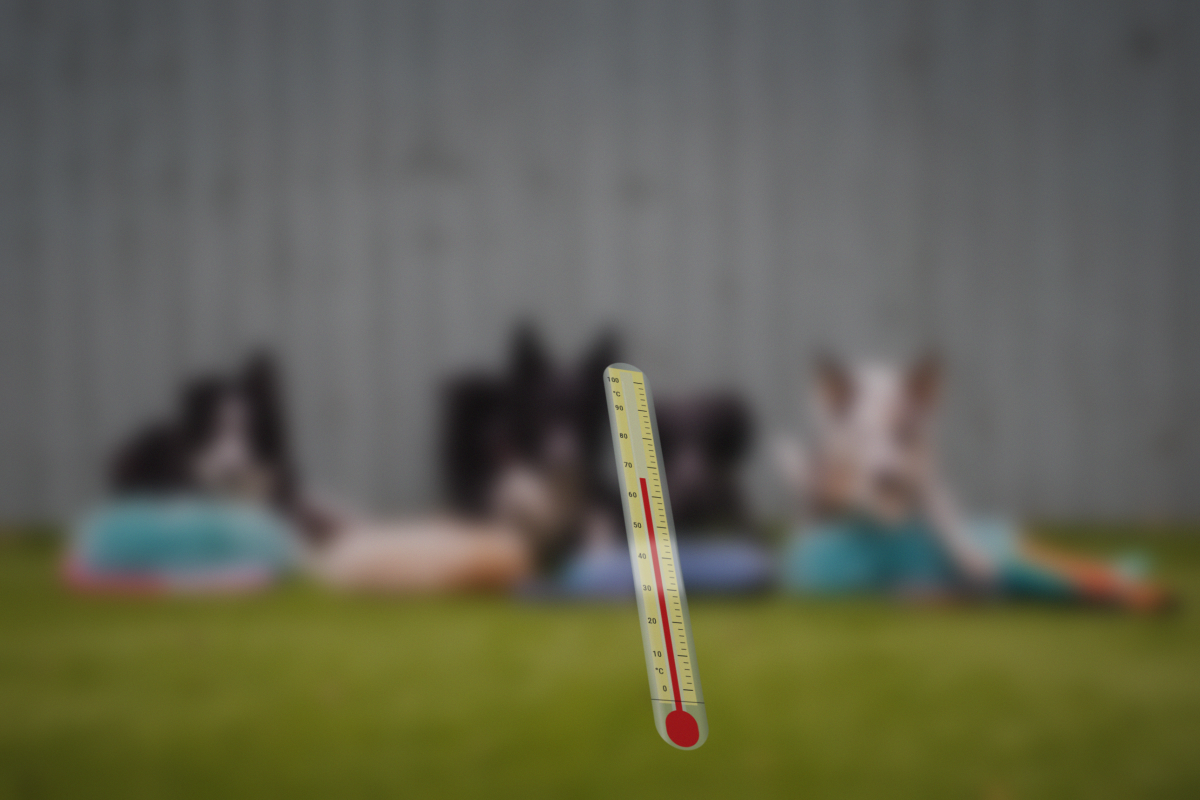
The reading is value=66 unit=°C
